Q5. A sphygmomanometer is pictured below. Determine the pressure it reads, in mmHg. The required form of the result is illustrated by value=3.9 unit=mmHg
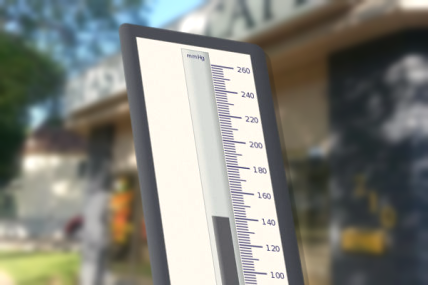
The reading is value=140 unit=mmHg
